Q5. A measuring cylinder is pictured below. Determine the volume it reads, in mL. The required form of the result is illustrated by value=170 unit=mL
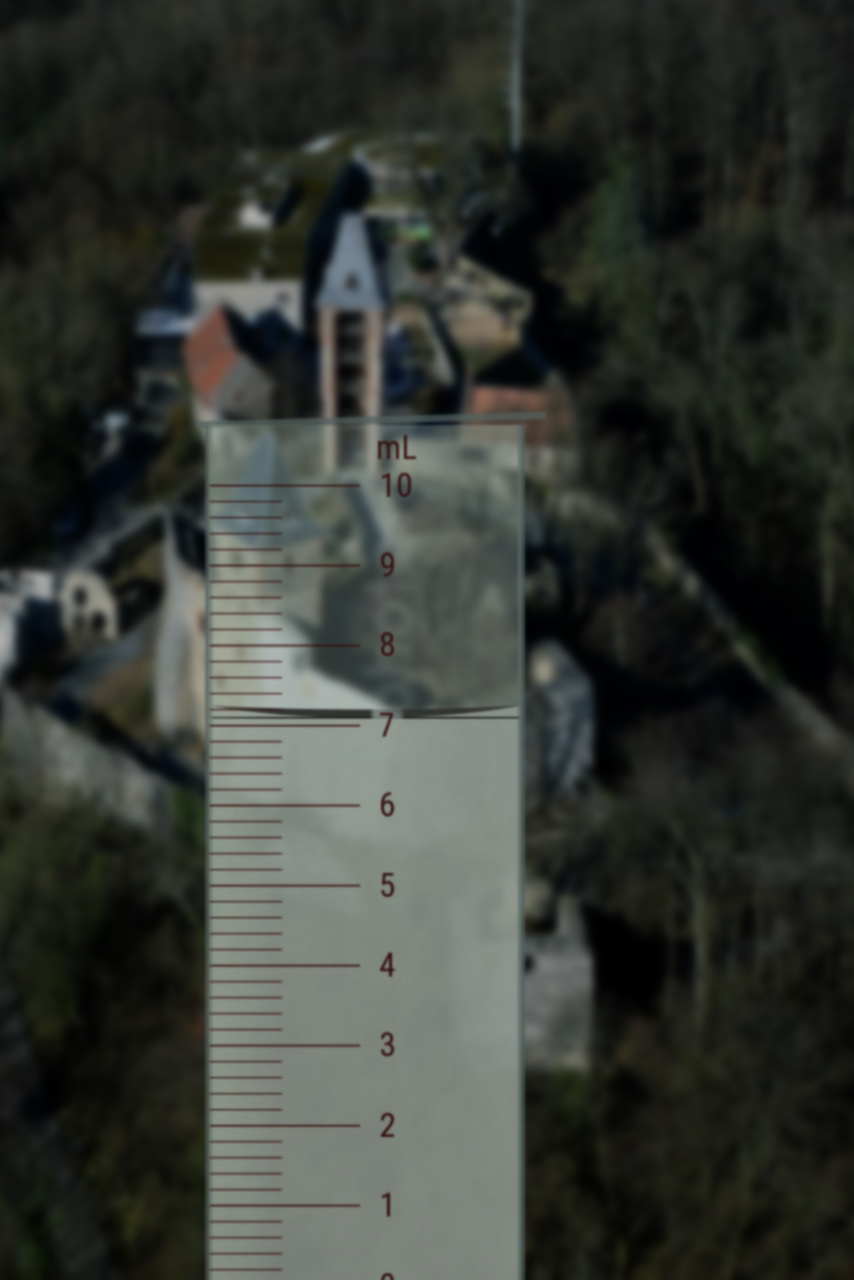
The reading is value=7.1 unit=mL
